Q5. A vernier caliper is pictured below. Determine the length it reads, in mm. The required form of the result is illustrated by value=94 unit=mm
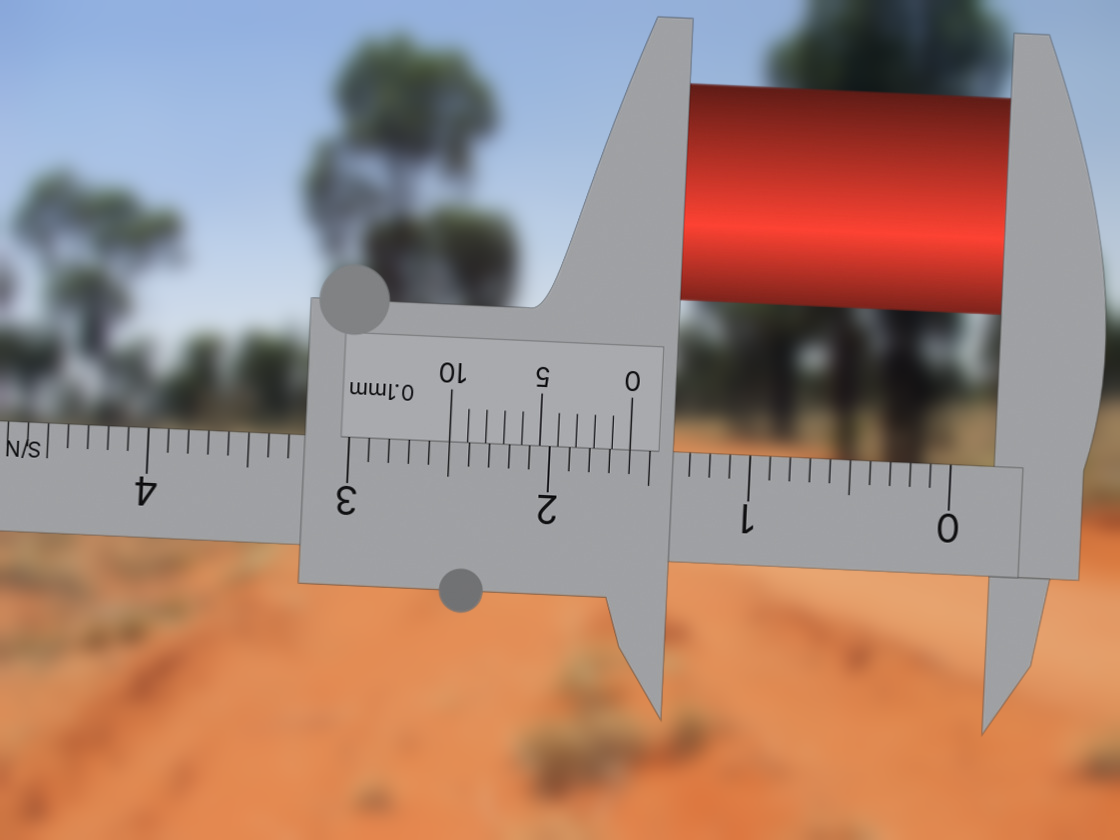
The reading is value=16.0 unit=mm
